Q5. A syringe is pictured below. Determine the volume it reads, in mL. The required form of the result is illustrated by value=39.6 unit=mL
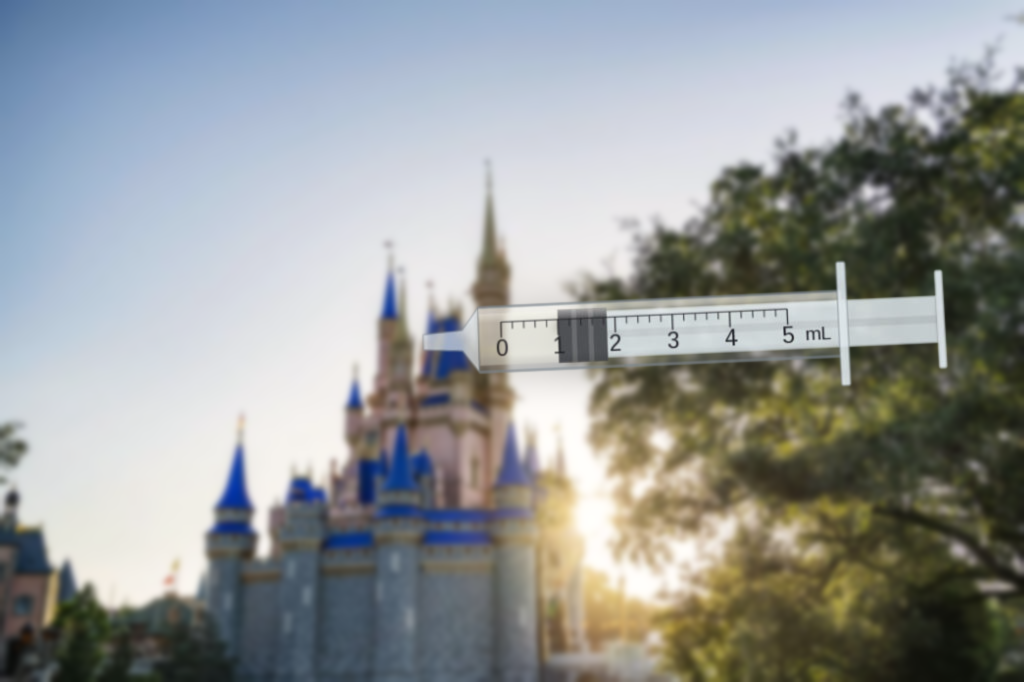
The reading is value=1 unit=mL
